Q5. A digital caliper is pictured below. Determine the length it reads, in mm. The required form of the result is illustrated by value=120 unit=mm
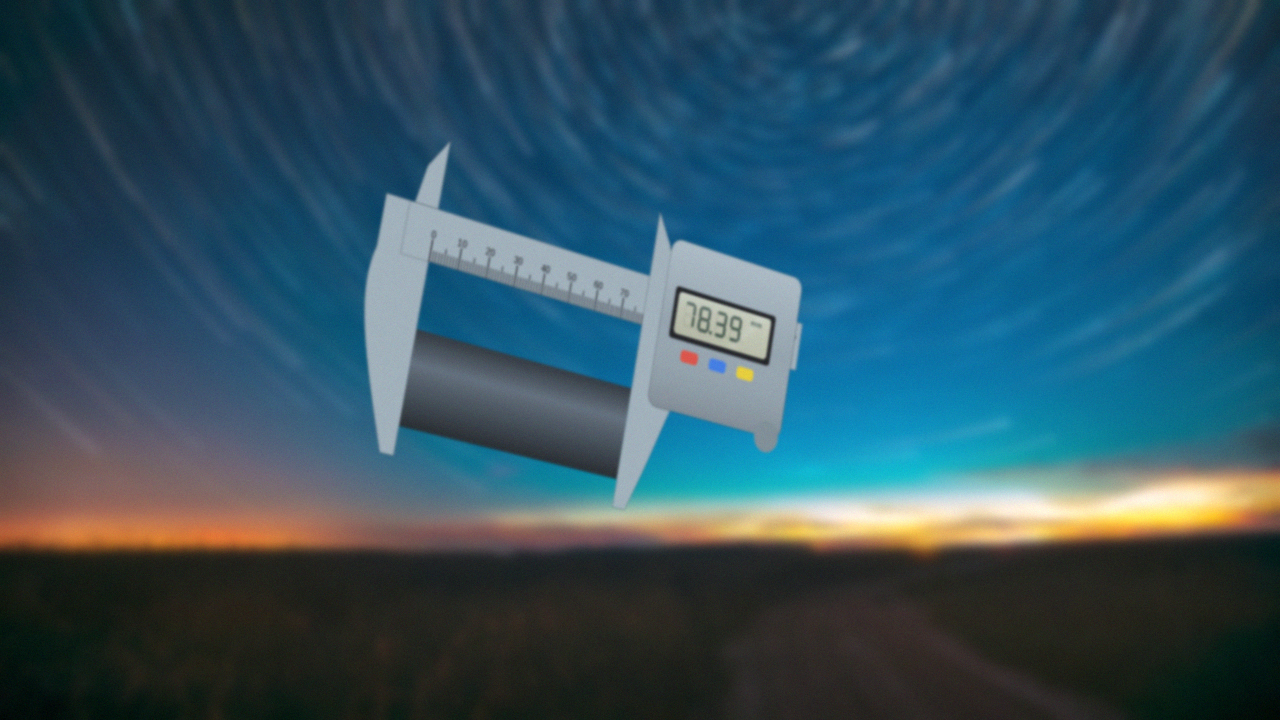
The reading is value=78.39 unit=mm
